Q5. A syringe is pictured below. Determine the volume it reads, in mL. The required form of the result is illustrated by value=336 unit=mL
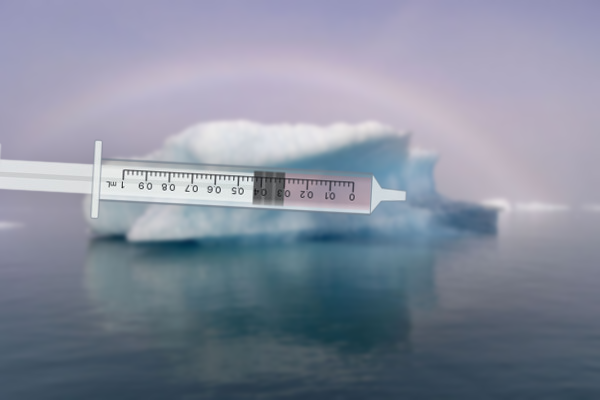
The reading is value=0.3 unit=mL
